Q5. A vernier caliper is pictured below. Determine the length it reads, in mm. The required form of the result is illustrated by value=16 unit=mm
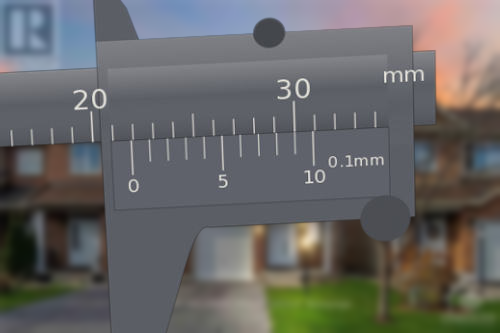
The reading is value=21.9 unit=mm
